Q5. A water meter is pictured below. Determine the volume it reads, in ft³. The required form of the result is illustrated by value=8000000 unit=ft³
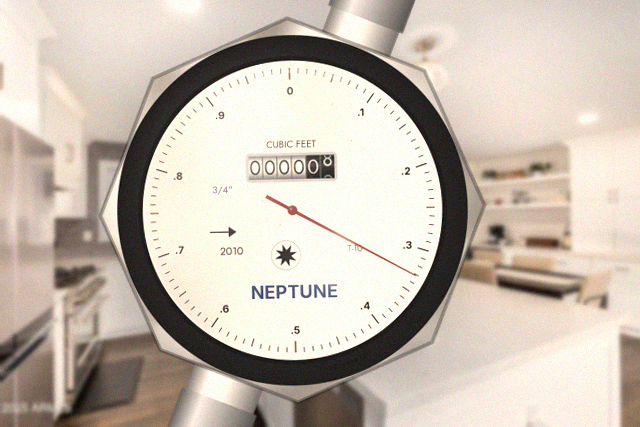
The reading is value=8.33 unit=ft³
